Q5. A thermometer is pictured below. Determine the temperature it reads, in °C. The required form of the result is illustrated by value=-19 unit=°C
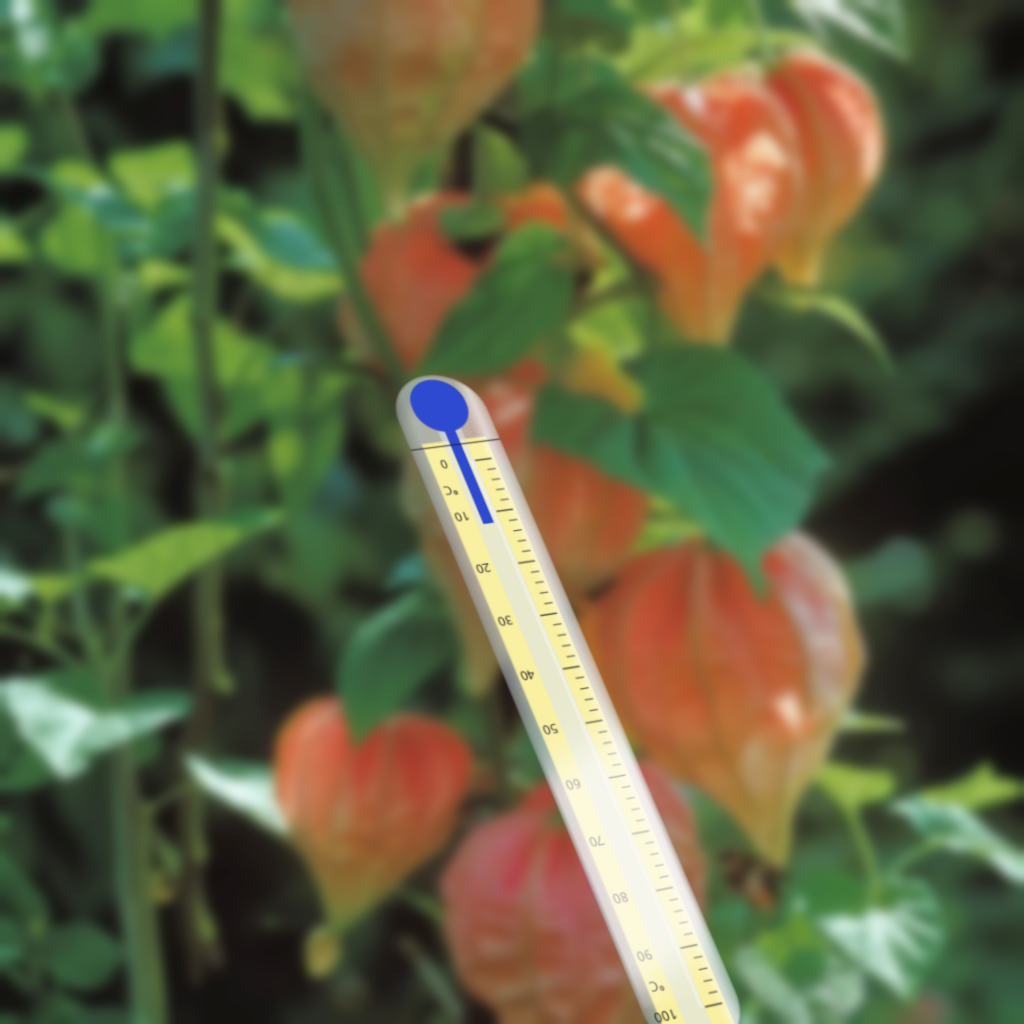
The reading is value=12 unit=°C
